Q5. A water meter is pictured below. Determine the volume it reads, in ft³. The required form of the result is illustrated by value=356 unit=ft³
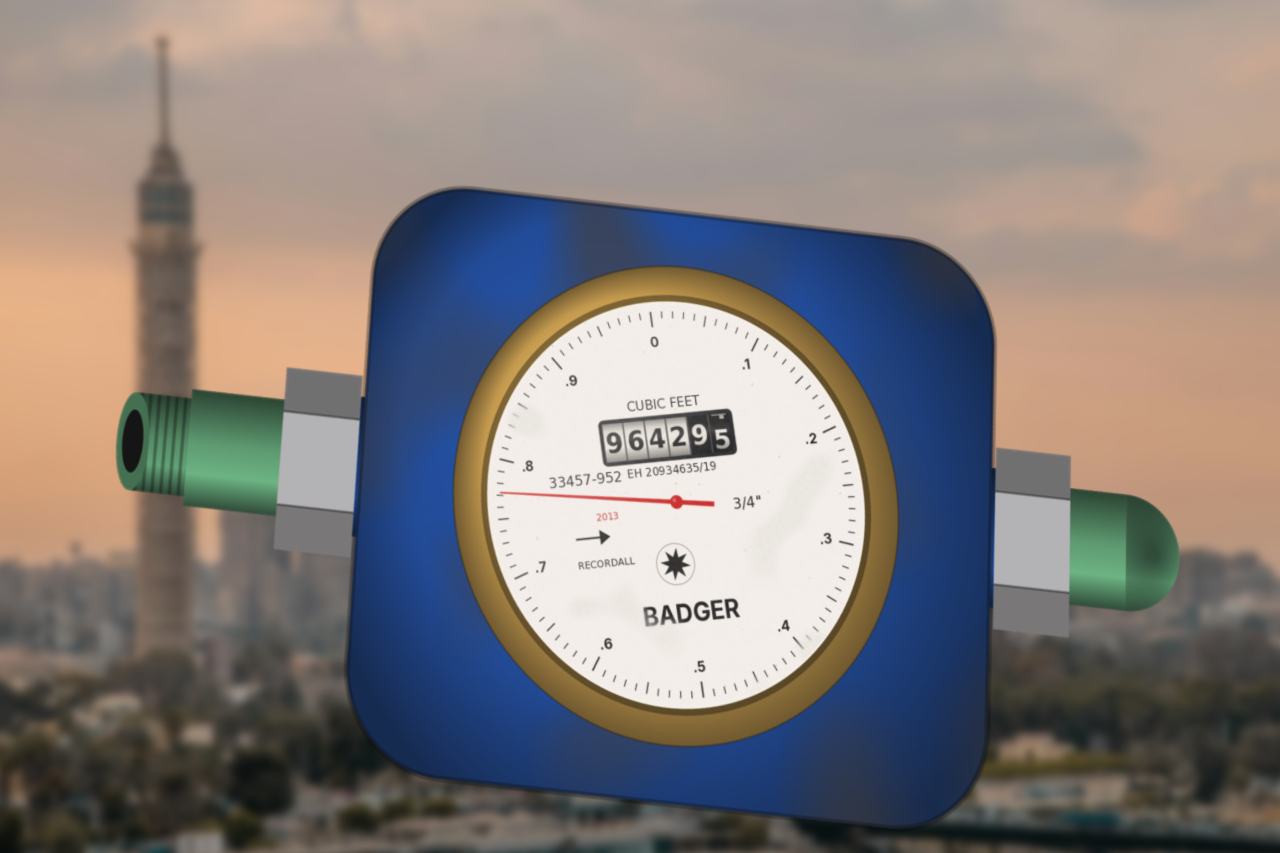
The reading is value=964294.77 unit=ft³
